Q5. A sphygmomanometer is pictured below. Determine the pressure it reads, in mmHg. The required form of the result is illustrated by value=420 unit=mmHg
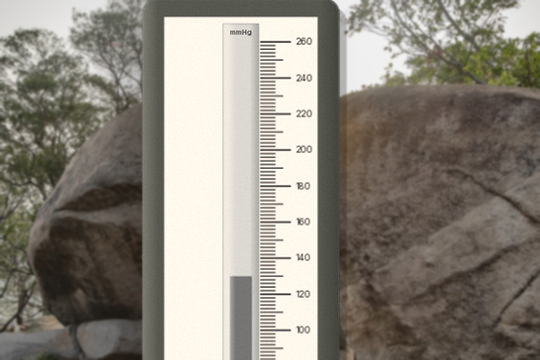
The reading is value=130 unit=mmHg
